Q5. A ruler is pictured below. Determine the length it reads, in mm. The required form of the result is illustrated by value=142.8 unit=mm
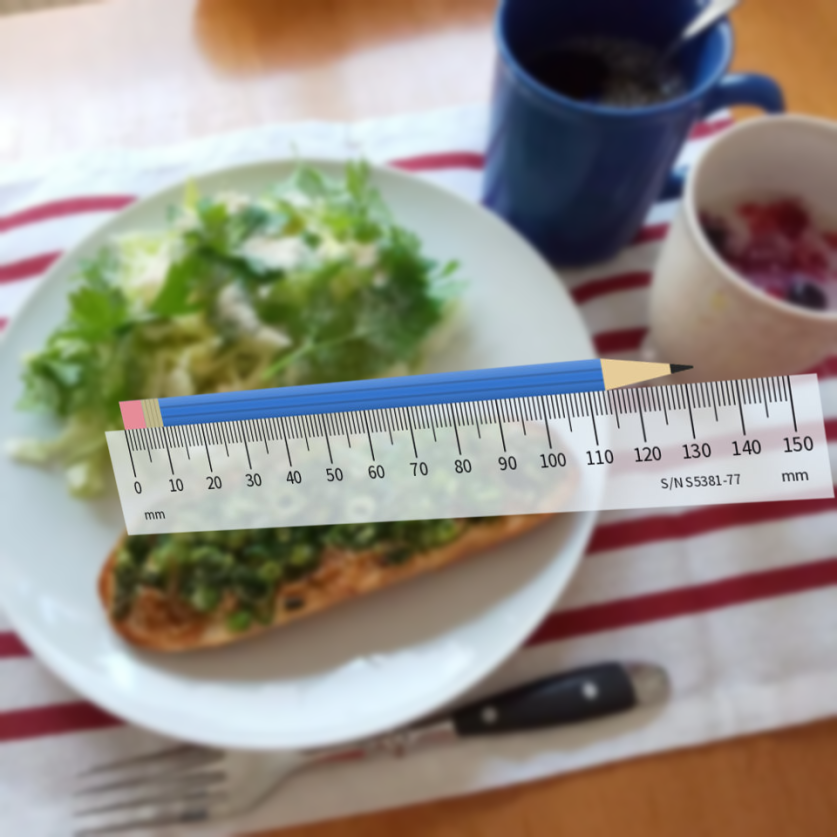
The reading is value=132 unit=mm
